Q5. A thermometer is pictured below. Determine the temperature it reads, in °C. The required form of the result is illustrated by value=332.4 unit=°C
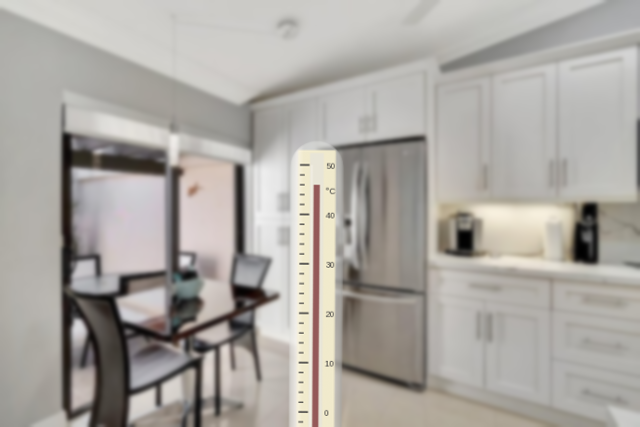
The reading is value=46 unit=°C
